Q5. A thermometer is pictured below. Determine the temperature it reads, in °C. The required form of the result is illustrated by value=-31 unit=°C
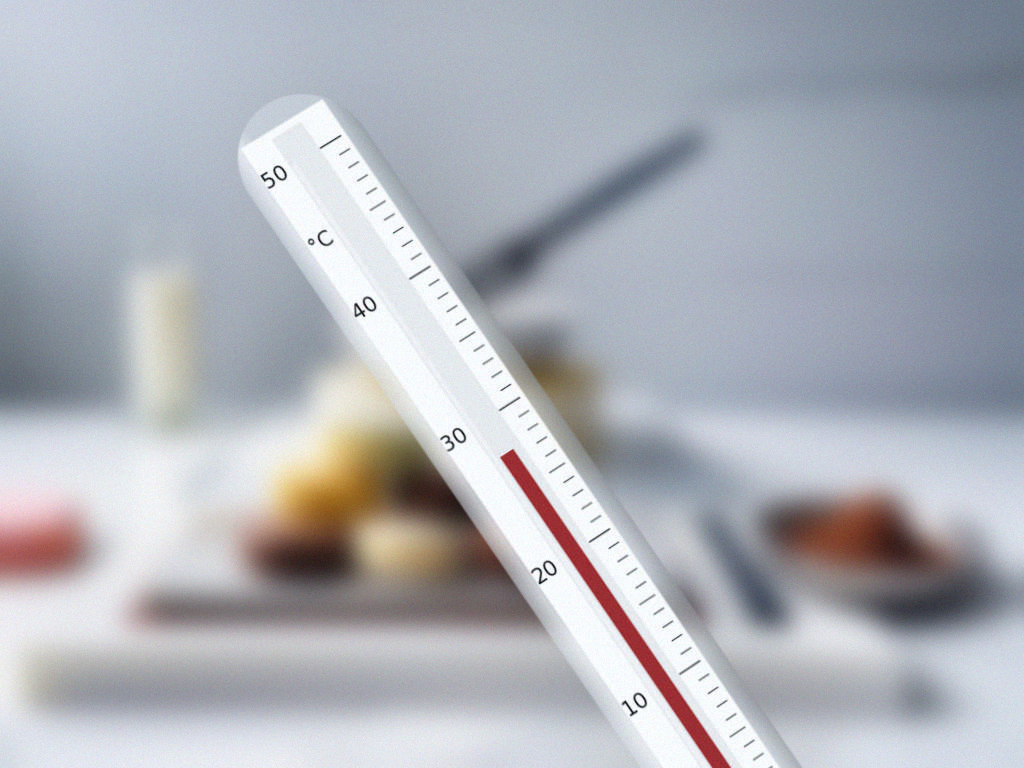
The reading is value=27.5 unit=°C
